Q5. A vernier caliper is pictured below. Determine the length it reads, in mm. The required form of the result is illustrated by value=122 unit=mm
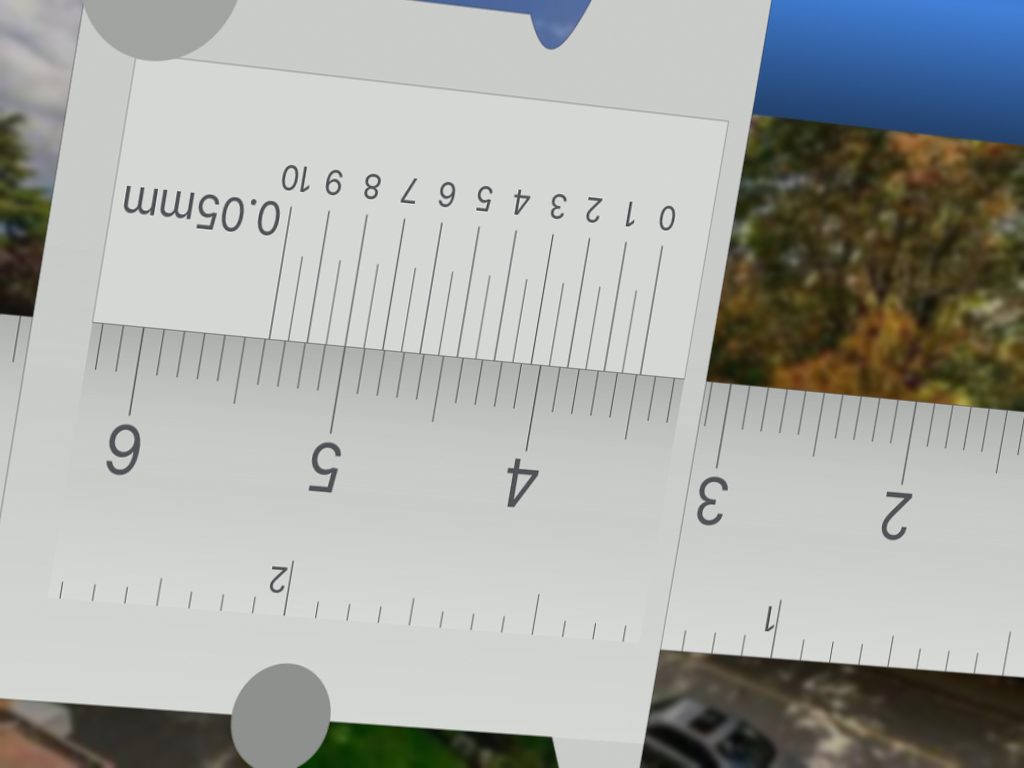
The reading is value=34.8 unit=mm
